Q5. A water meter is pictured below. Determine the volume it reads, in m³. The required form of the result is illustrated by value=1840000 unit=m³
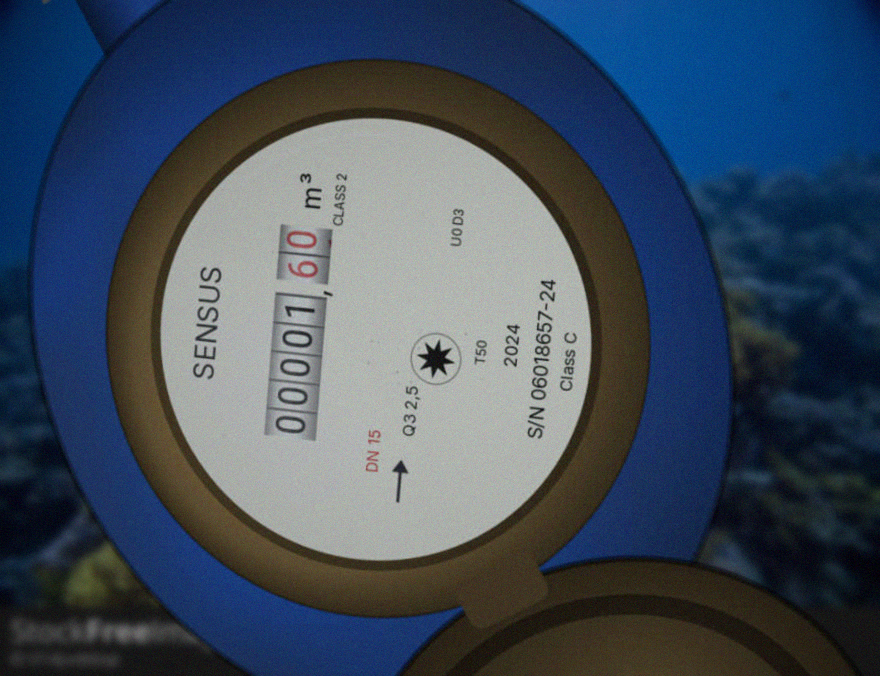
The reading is value=1.60 unit=m³
